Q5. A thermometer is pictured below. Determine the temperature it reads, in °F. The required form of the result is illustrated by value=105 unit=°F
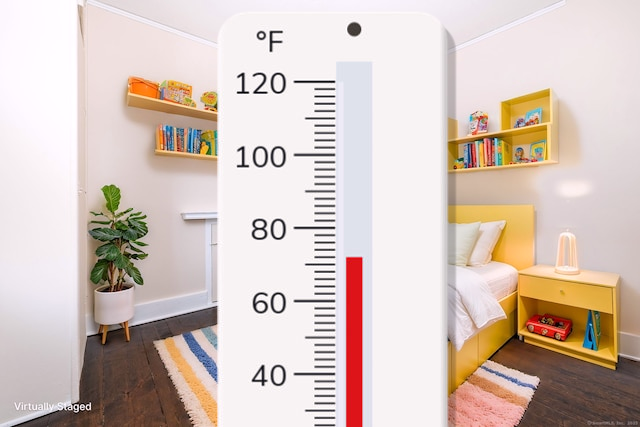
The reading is value=72 unit=°F
